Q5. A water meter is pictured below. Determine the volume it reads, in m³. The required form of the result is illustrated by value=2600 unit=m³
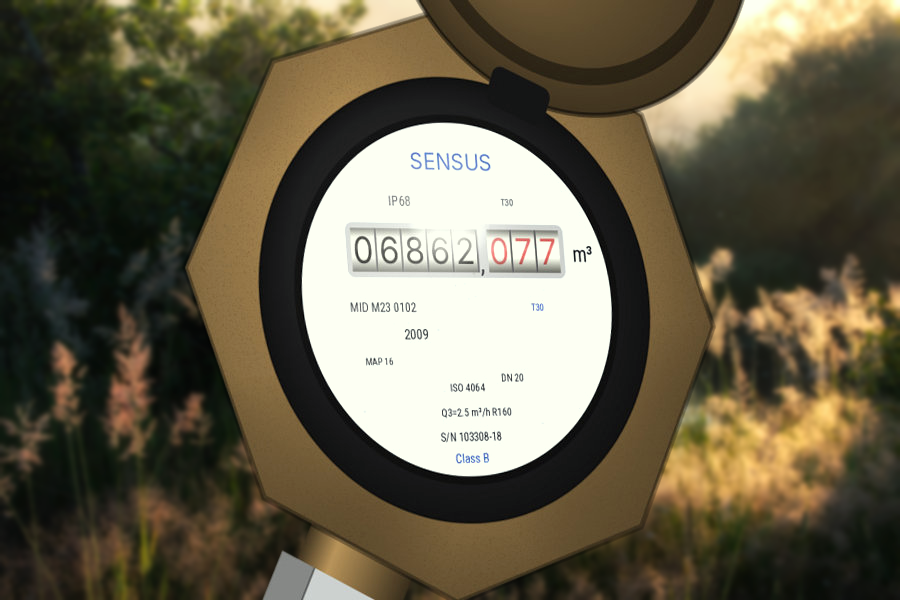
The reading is value=6862.077 unit=m³
